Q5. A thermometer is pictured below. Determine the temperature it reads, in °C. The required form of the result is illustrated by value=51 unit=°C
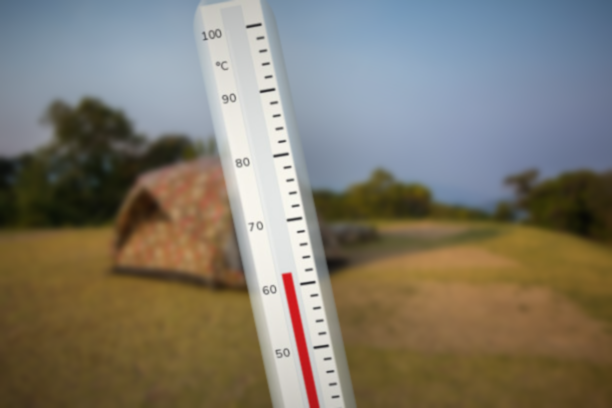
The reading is value=62 unit=°C
